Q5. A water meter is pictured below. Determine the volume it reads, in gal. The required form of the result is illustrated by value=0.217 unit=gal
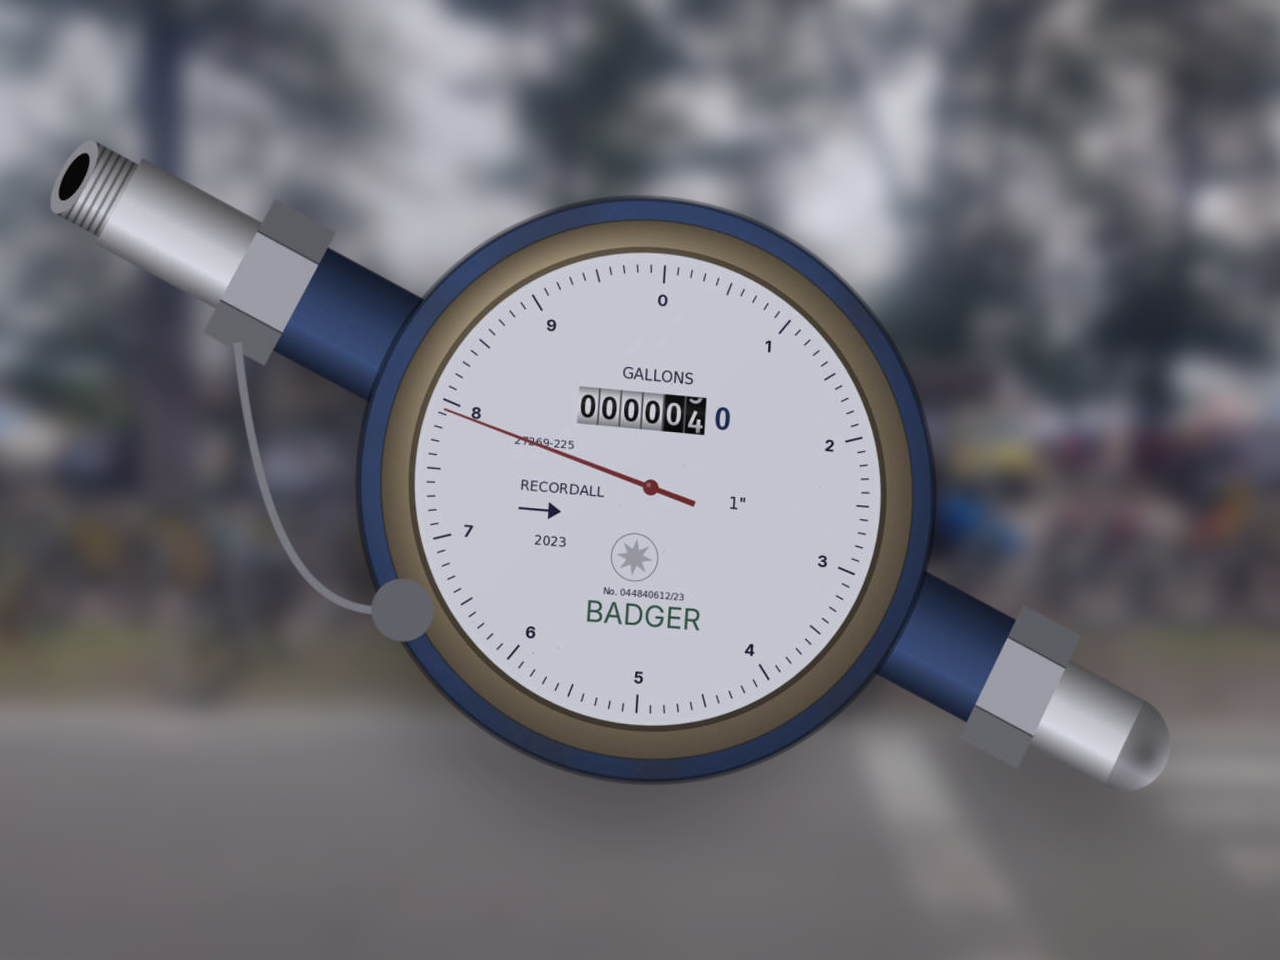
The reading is value=37.9 unit=gal
